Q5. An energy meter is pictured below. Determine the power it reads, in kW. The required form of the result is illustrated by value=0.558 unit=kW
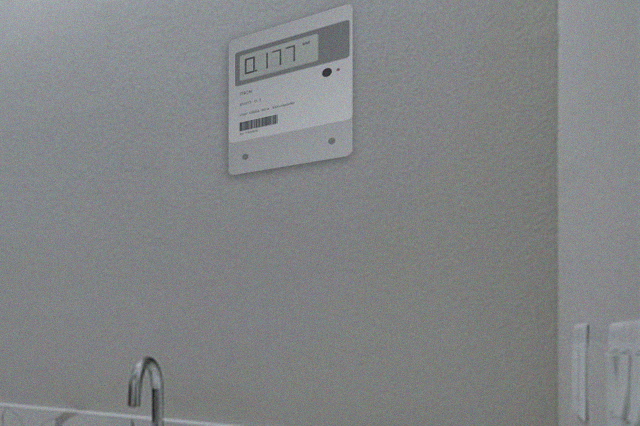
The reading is value=0.177 unit=kW
